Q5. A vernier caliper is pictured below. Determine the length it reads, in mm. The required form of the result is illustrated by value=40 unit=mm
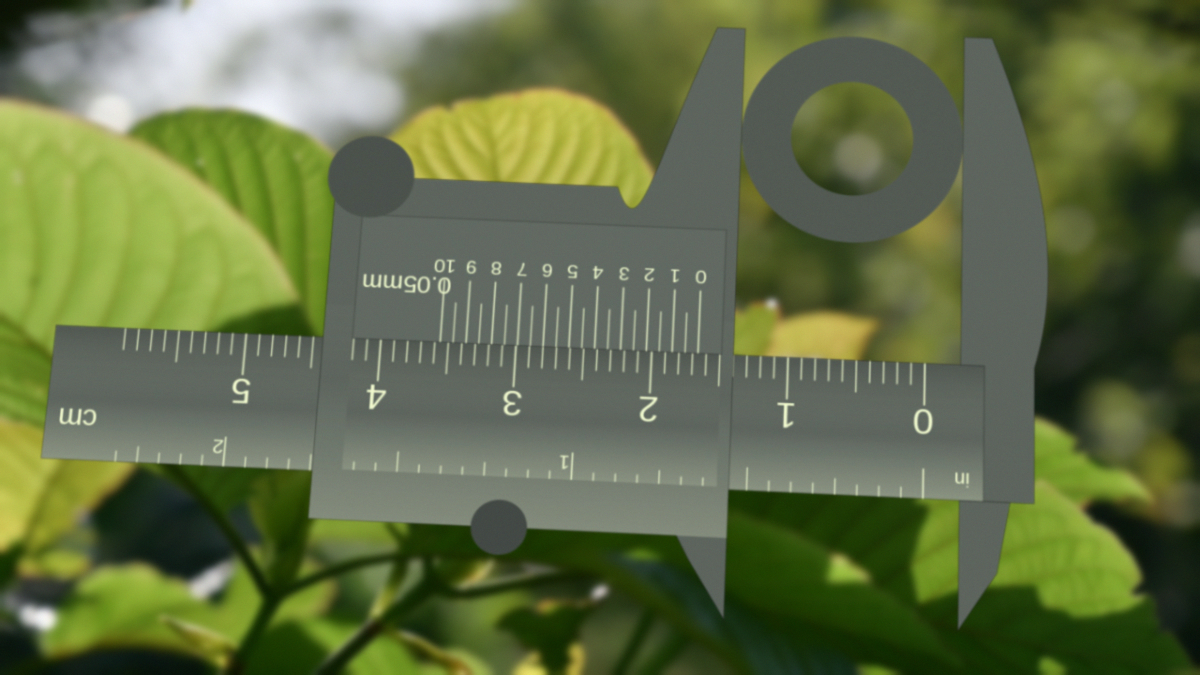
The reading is value=16.6 unit=mm
